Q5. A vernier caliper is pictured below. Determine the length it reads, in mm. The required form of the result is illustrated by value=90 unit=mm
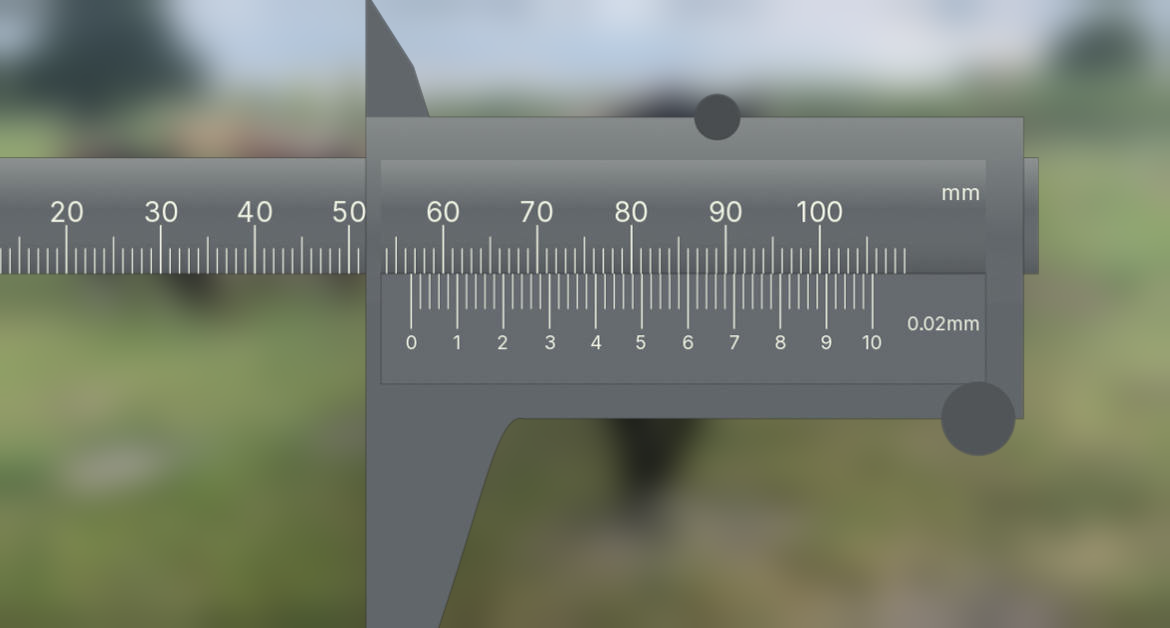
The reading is value=56.6 unit=mm
